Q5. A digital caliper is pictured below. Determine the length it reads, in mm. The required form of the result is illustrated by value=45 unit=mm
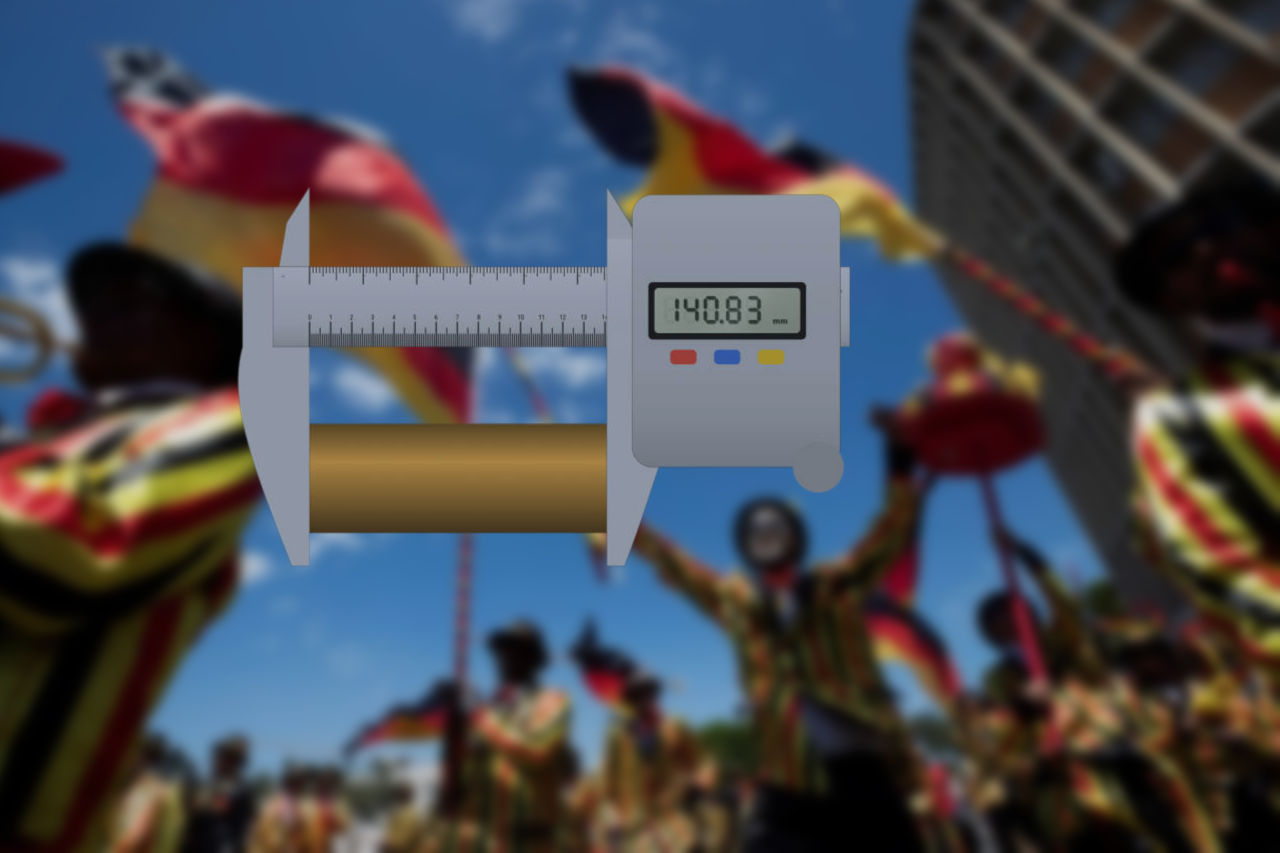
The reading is value=140.83 unit=mm
